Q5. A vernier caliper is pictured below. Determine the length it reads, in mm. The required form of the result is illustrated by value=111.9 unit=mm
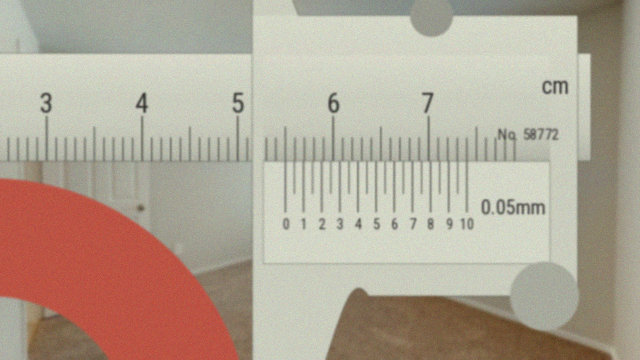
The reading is value=55.0 unit=mm
